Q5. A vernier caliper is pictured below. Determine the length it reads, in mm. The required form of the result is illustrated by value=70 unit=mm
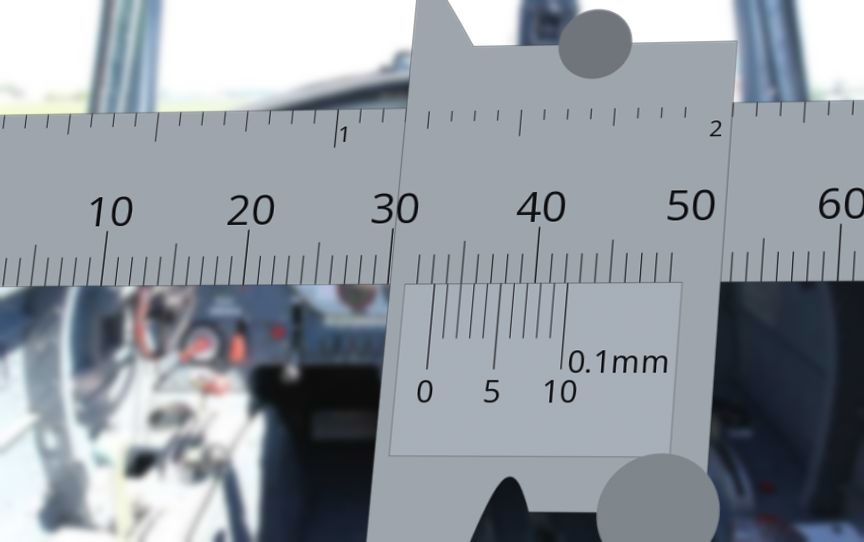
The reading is value=33.2 unit=mm
